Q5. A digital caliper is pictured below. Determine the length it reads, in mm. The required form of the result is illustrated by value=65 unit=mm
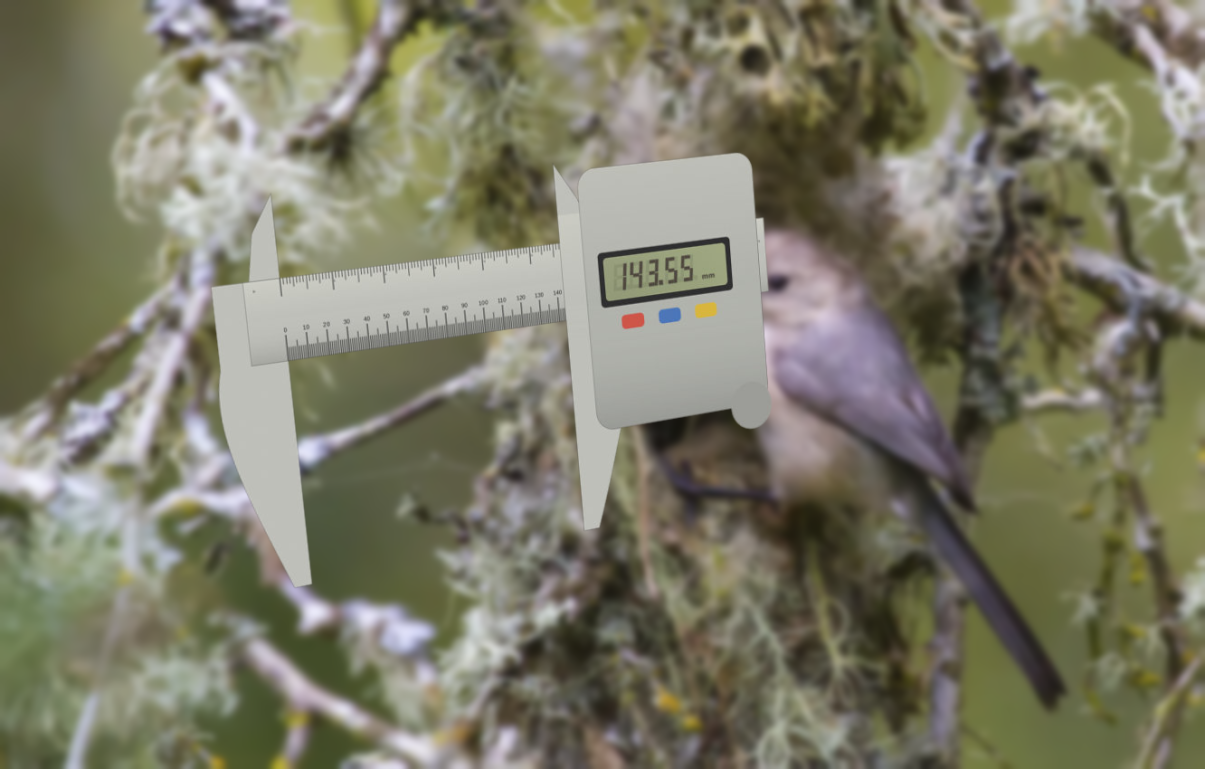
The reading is value=143.55 unit=mm
